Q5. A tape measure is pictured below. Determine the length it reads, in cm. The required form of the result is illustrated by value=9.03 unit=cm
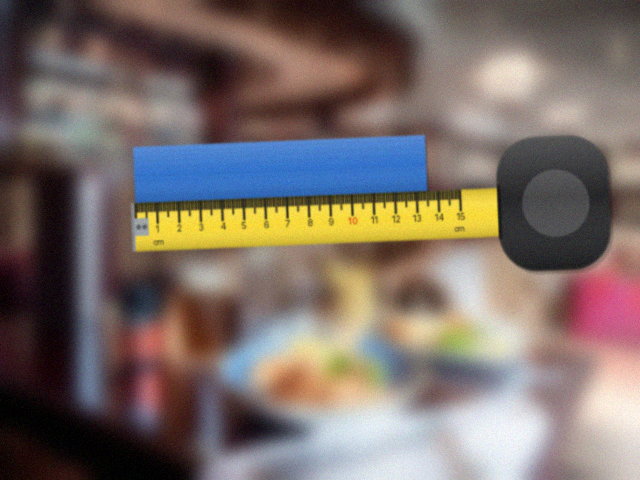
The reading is value=13.5 unit=cm
